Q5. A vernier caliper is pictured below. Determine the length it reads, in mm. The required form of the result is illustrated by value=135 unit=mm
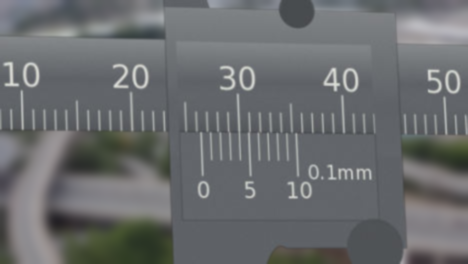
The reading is value=26.4 unit=mm
